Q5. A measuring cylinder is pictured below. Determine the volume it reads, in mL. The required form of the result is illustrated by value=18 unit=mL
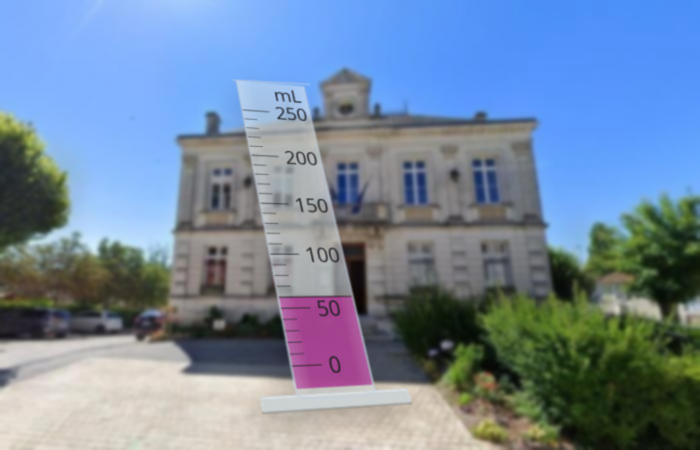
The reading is value=60 unit=mL
